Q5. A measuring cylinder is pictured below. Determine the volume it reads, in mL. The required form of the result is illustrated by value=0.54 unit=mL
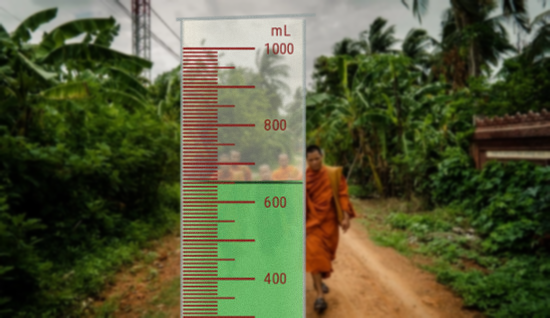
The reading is value=650 unit=mL
